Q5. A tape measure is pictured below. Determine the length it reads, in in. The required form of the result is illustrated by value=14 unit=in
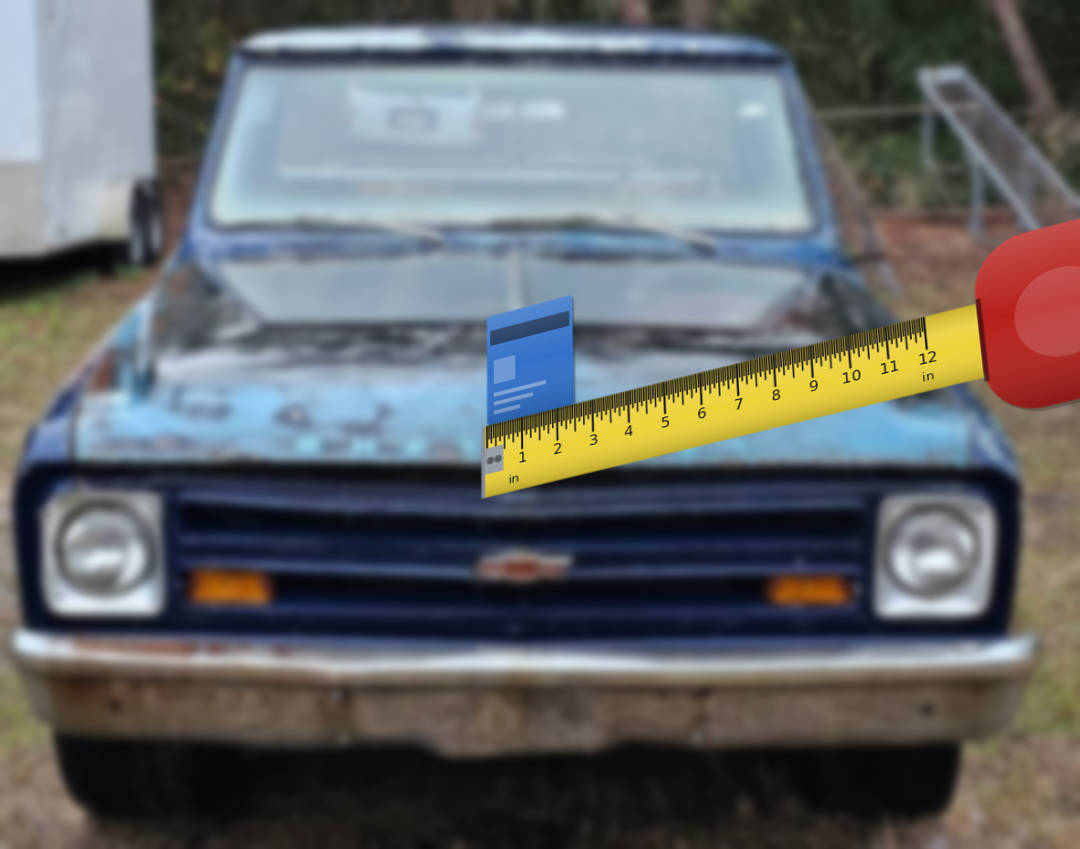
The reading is value=2.5 unit=in
